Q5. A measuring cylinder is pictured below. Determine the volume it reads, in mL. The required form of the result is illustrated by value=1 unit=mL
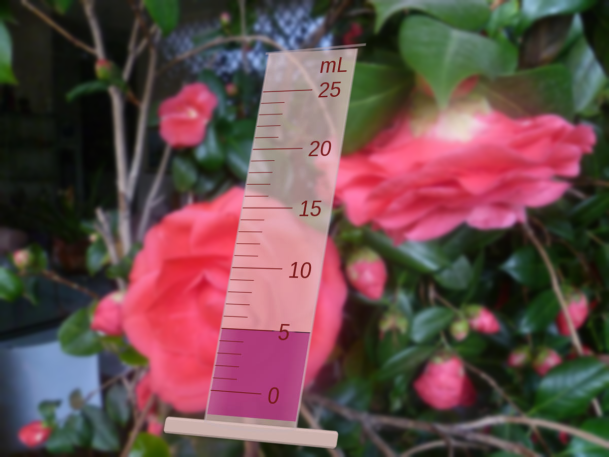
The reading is value=5 unit=mL
